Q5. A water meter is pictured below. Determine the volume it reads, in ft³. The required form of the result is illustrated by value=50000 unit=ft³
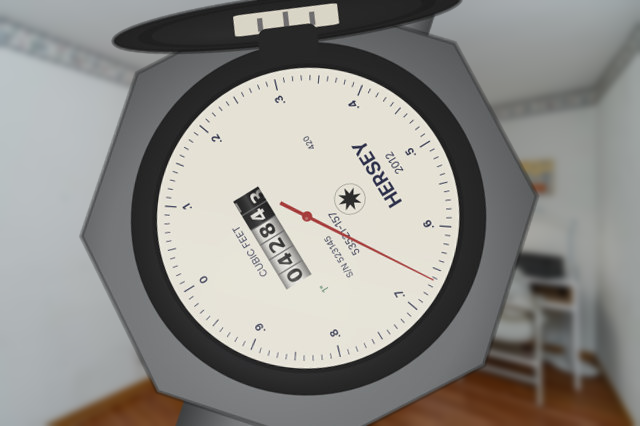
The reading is value=42842.66 unit=ft³
